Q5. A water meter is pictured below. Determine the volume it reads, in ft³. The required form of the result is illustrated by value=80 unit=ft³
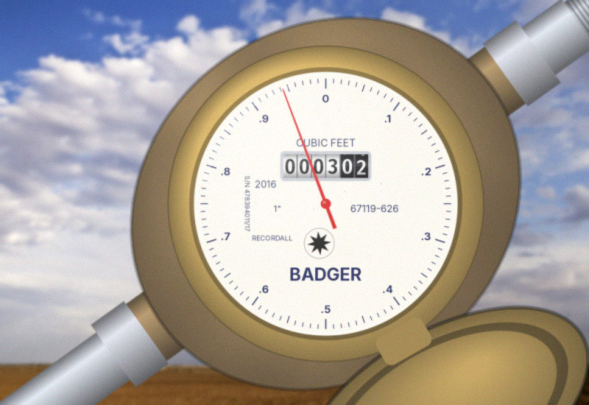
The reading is value=301.94 unit=ft³
